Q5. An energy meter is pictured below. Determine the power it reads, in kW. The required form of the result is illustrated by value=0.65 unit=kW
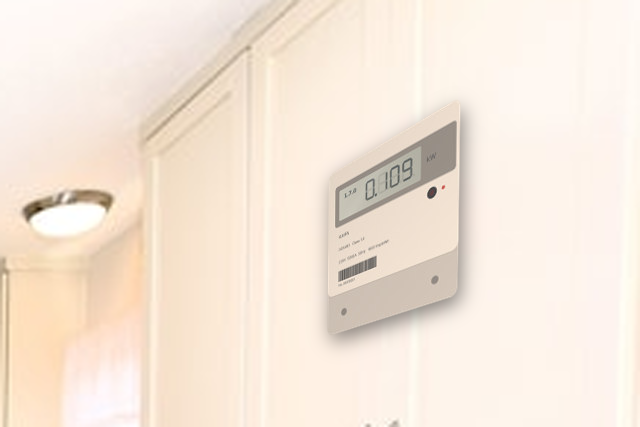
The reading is value=0.109 unit=kW
